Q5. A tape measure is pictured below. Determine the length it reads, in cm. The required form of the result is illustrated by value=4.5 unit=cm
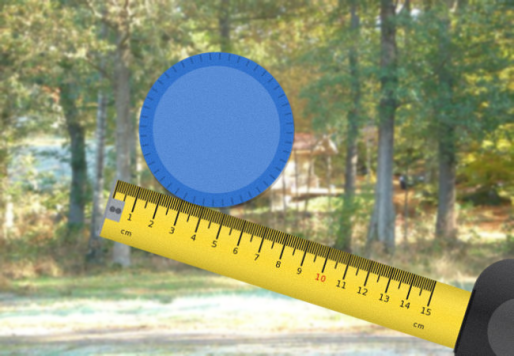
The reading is value=7 unit=cm
